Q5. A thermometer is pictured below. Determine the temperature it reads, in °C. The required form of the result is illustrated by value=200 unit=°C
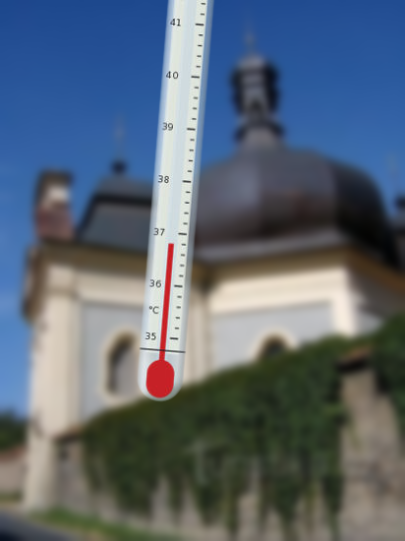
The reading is value=36.8 unit=°C
